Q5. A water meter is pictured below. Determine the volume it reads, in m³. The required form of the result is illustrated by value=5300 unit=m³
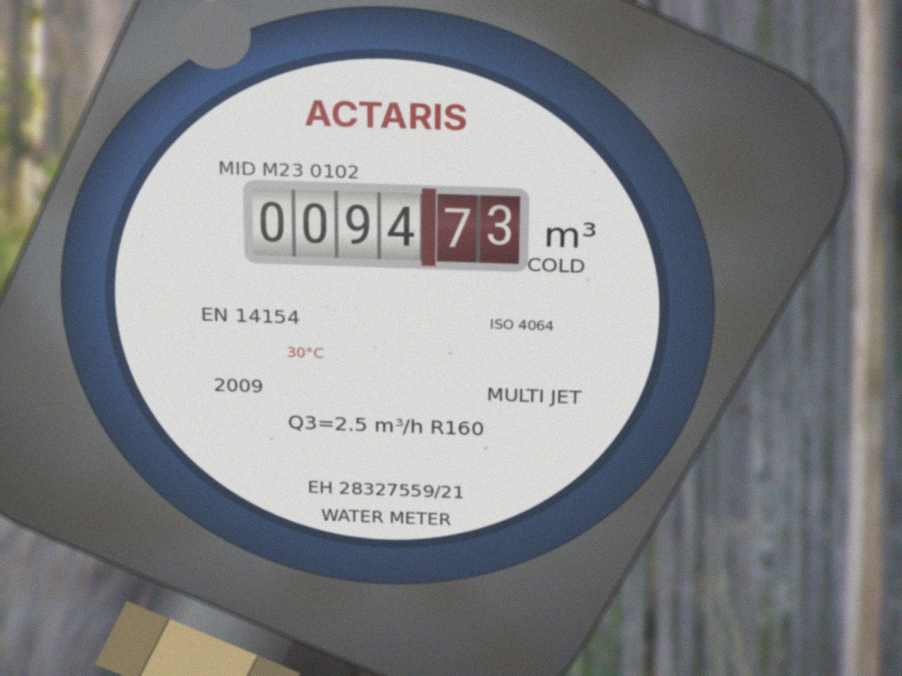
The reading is value=94.73 unit=m³
